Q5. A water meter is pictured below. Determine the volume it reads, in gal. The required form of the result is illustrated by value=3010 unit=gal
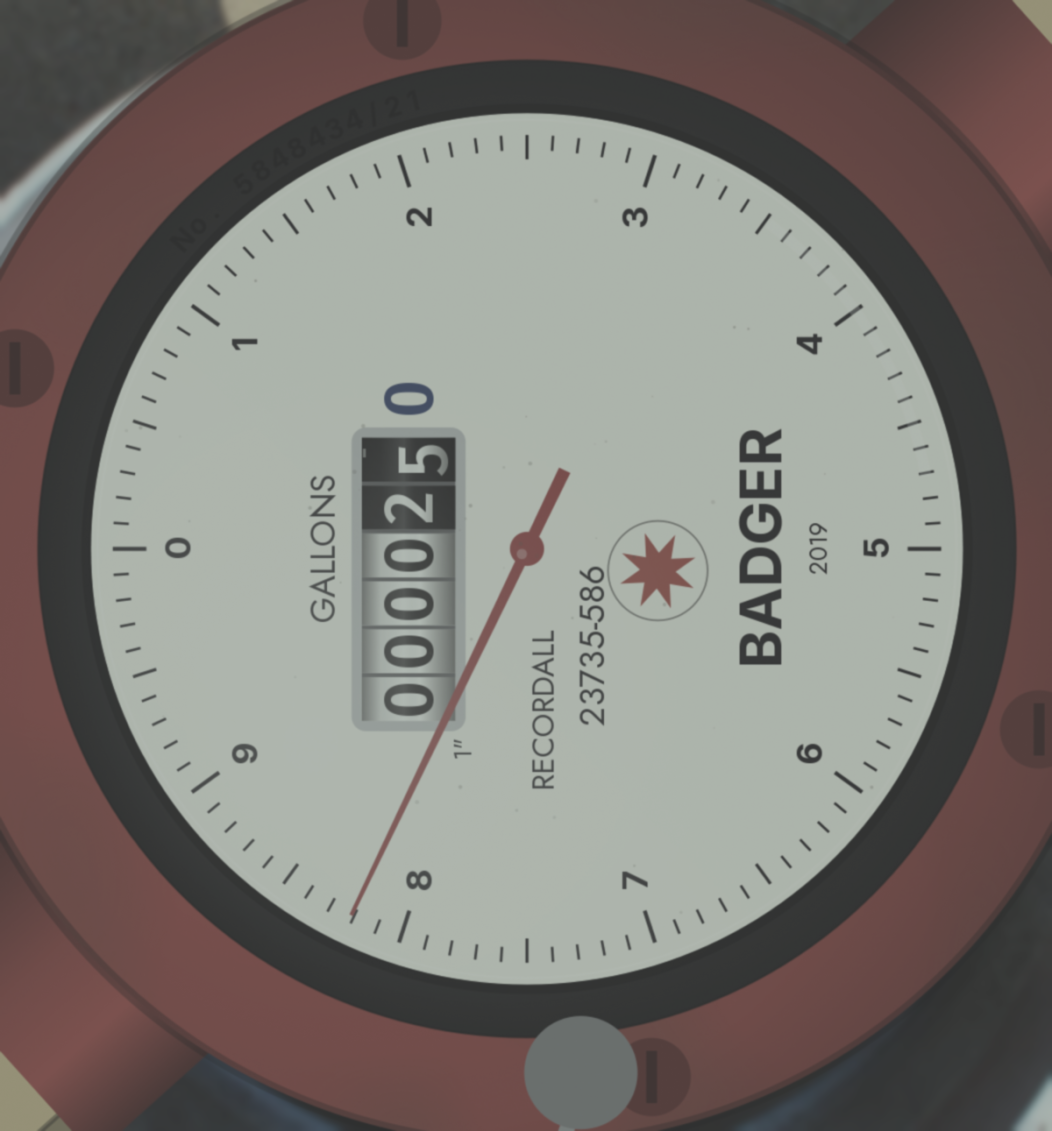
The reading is value=248.2 unit=gal
